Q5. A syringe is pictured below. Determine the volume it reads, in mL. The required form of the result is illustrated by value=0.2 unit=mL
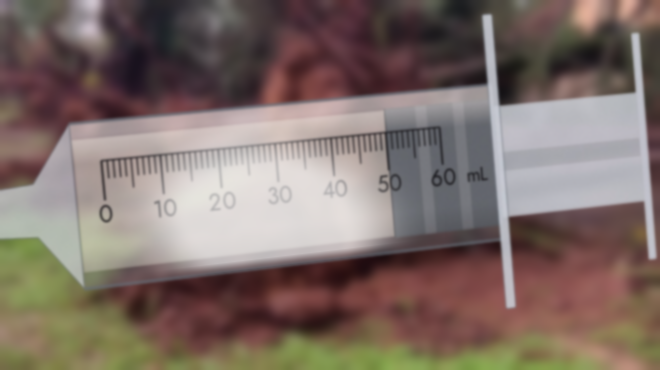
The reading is value=50 unit=mL
